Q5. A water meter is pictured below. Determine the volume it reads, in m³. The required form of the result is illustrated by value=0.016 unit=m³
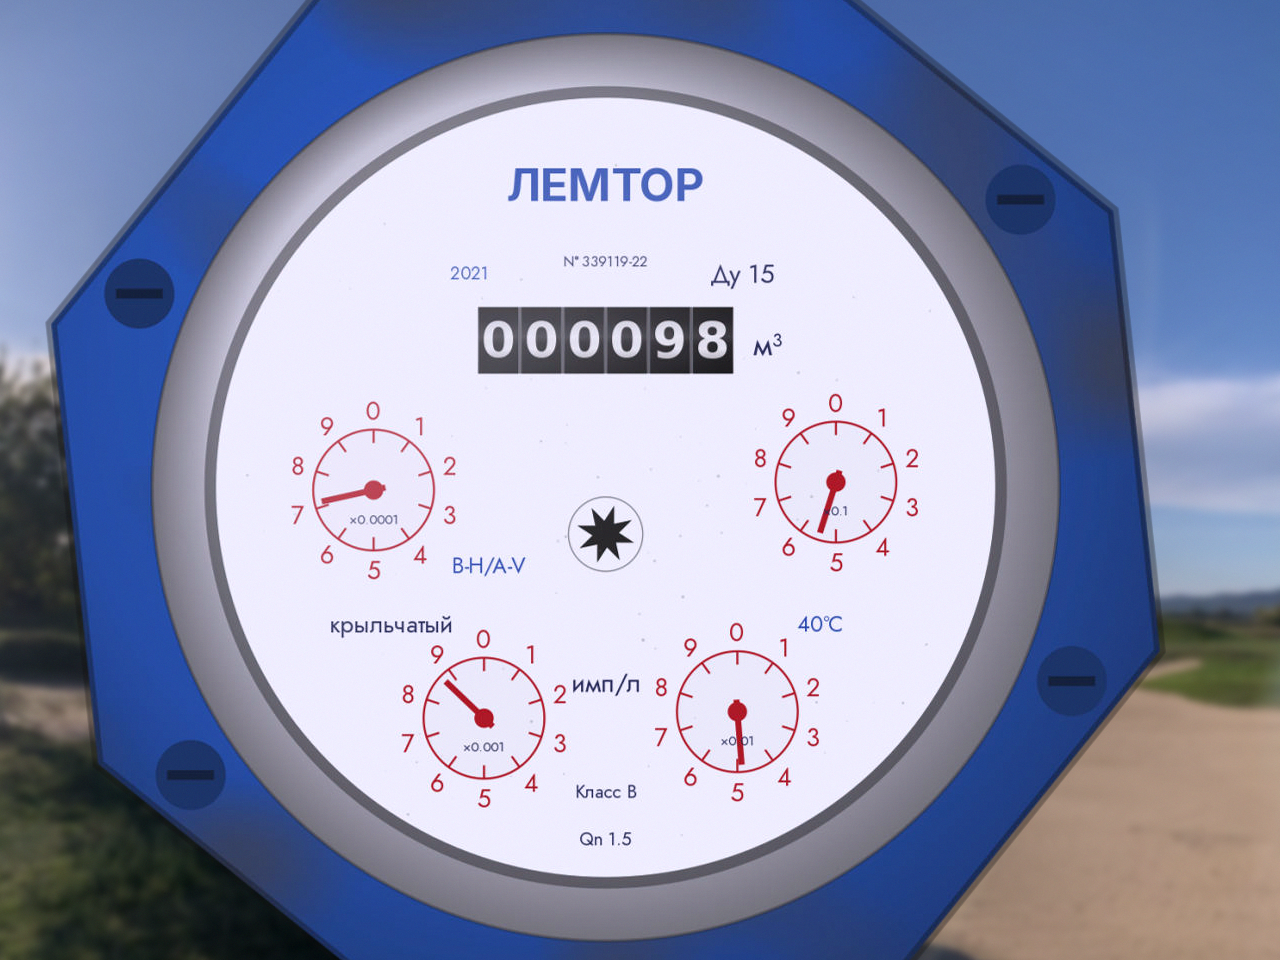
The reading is value=98.5487 unit=m³
